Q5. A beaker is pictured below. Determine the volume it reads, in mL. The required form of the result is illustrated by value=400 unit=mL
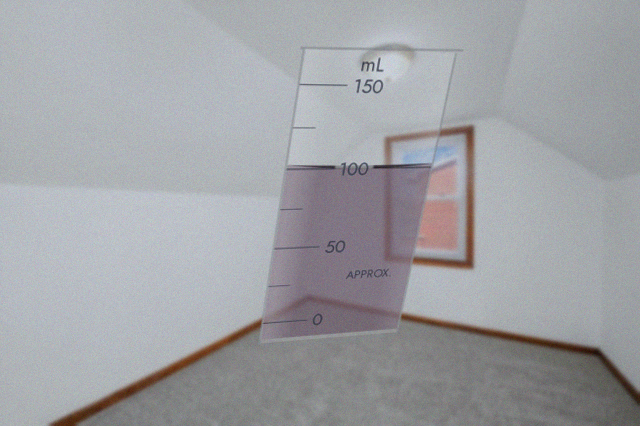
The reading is value=100 unit=mL
